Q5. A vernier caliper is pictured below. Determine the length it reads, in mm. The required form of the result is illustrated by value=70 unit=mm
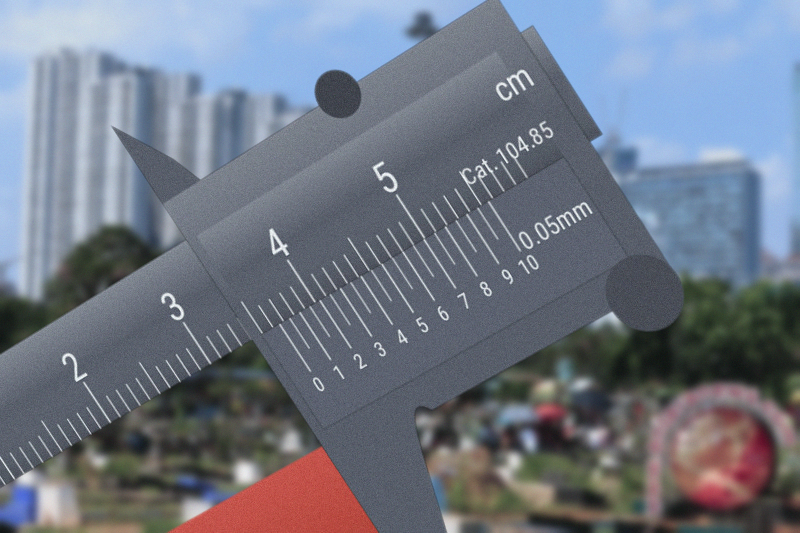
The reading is value=36.6 unit=mm
